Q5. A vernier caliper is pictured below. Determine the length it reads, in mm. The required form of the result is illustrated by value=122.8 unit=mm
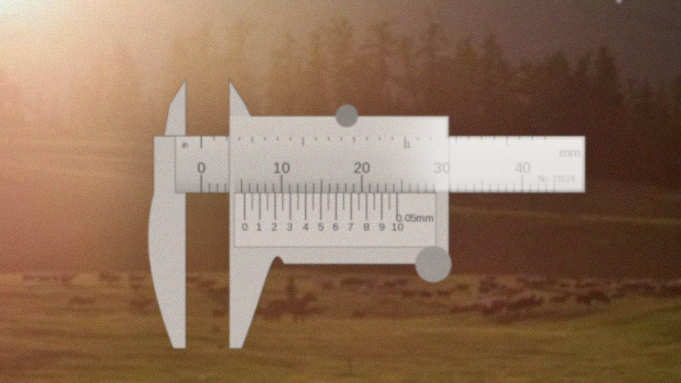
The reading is value=5.4 unit=mm
